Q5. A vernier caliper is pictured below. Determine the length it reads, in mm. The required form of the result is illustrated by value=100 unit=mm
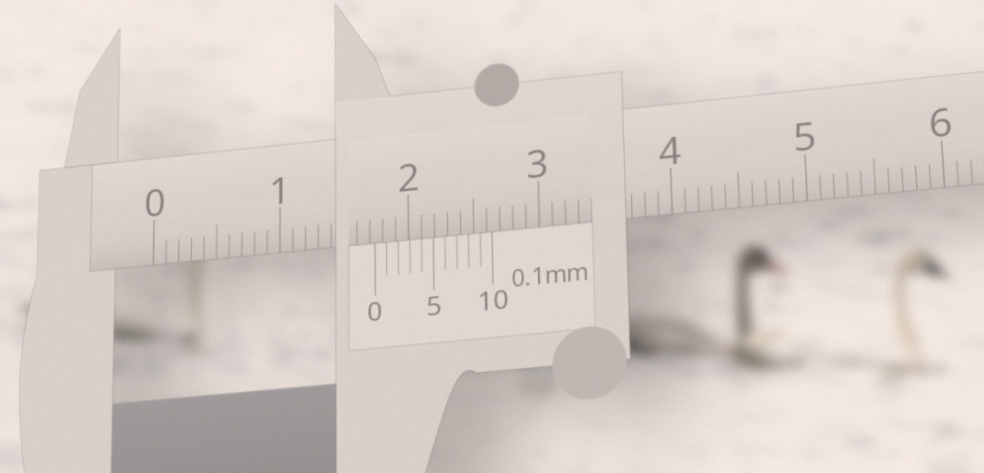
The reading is value=17.4 unit=mm
